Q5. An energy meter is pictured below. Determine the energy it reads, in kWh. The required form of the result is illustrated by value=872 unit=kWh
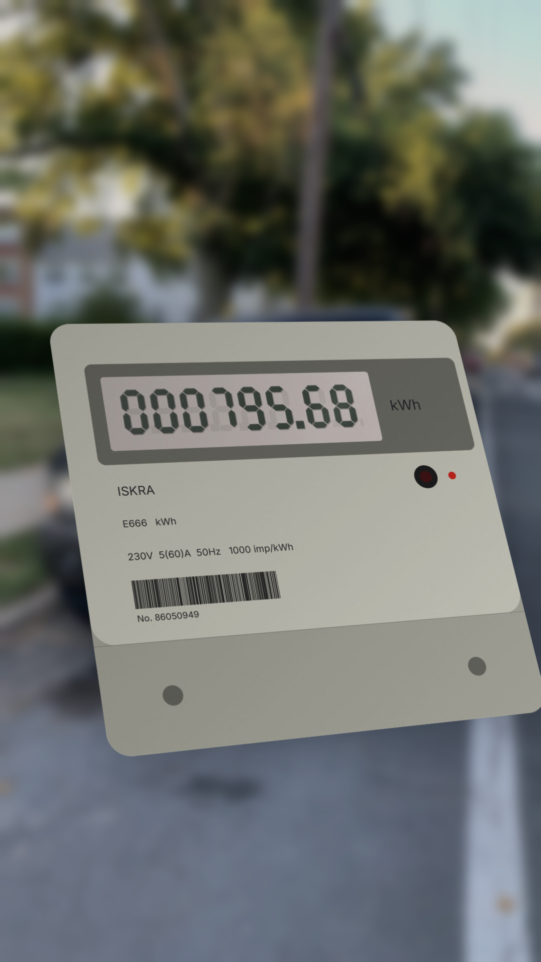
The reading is value=795.68 unit=kWh
